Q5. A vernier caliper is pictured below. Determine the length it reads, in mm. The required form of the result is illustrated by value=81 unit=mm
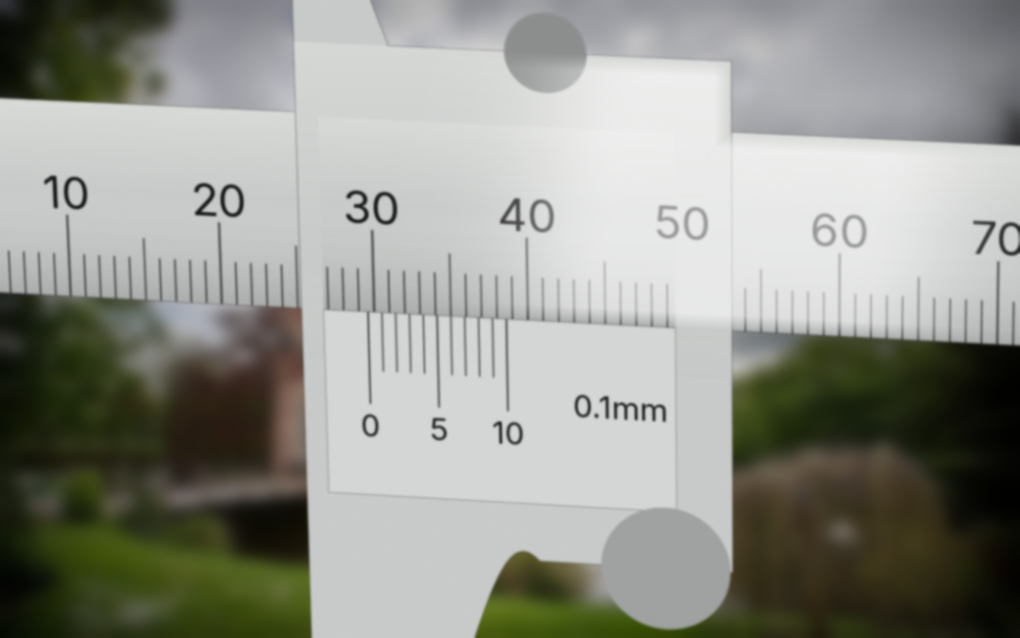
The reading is value=29.6 unit=mm
